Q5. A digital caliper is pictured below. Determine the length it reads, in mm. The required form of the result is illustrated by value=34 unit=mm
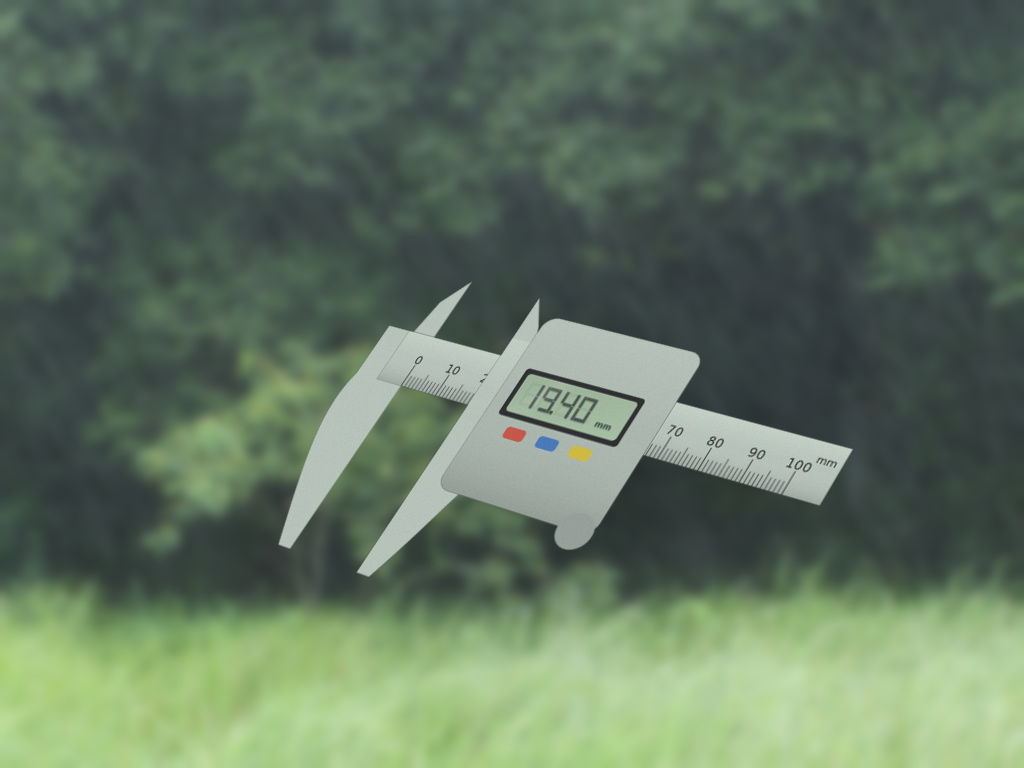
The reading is value=19.40 unit=mm
